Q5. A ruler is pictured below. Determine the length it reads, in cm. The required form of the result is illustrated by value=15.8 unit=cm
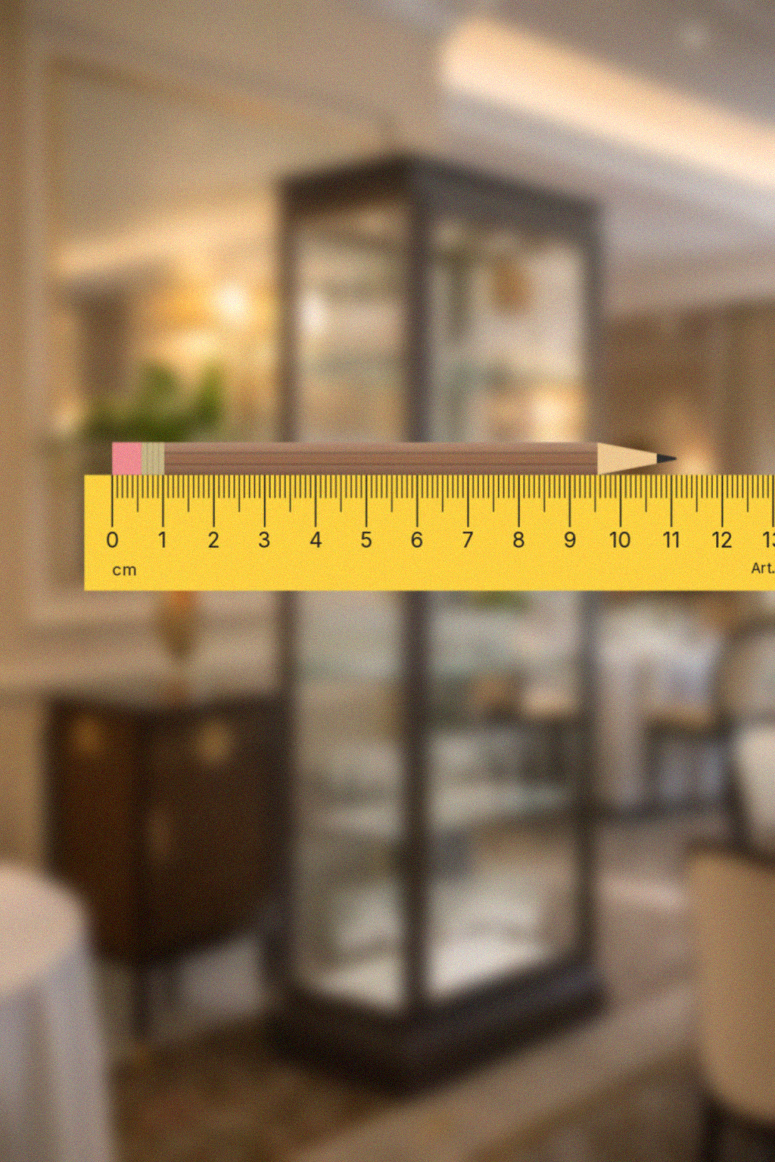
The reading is value=11.1 unit=cm
